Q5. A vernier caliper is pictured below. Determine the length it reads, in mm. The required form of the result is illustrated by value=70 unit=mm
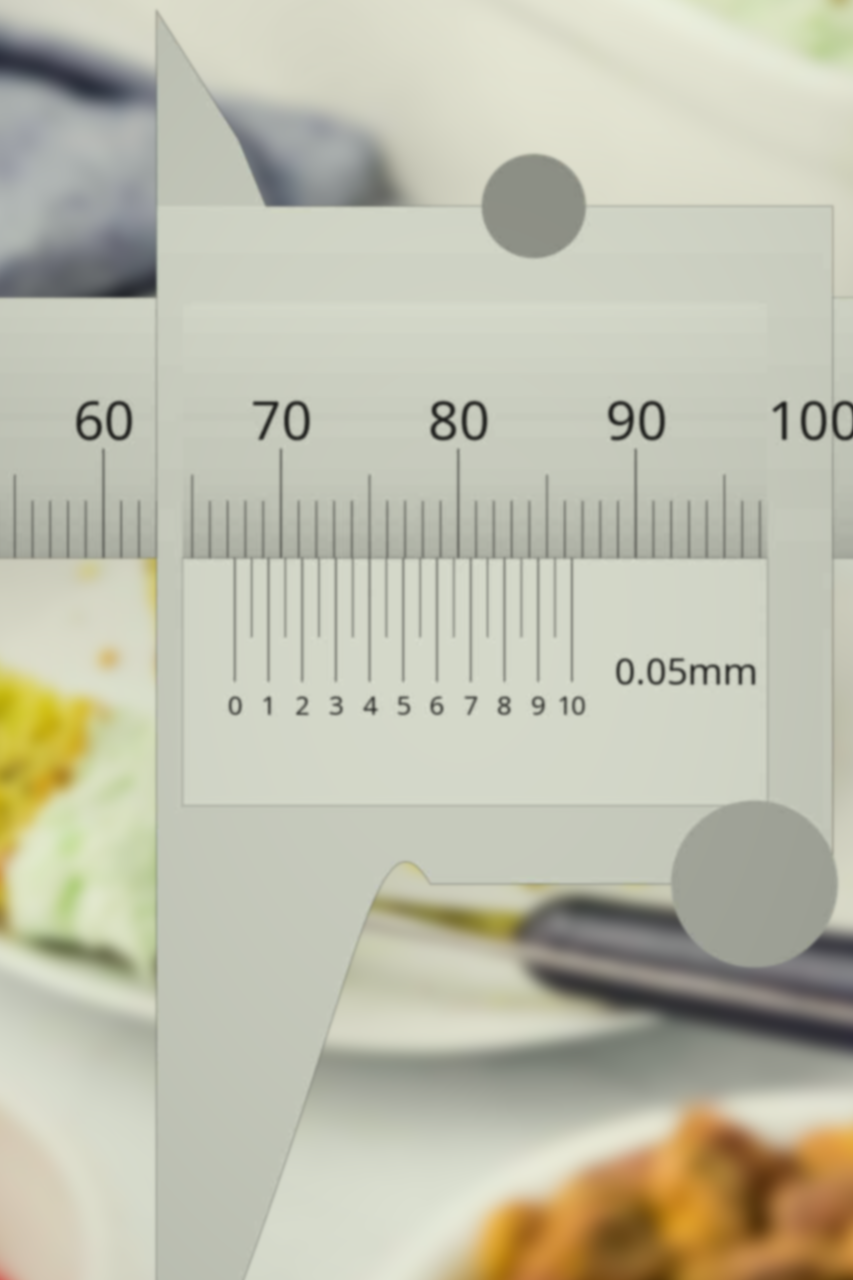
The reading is value=67.4 unit=mm
